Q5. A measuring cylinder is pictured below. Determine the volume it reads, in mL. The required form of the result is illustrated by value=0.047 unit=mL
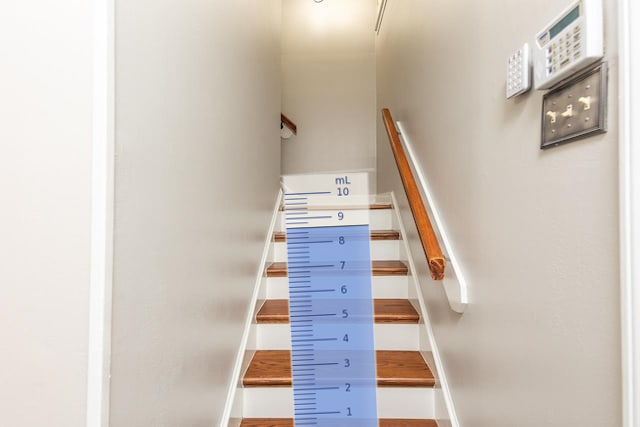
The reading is value=8.6 unit=mL
